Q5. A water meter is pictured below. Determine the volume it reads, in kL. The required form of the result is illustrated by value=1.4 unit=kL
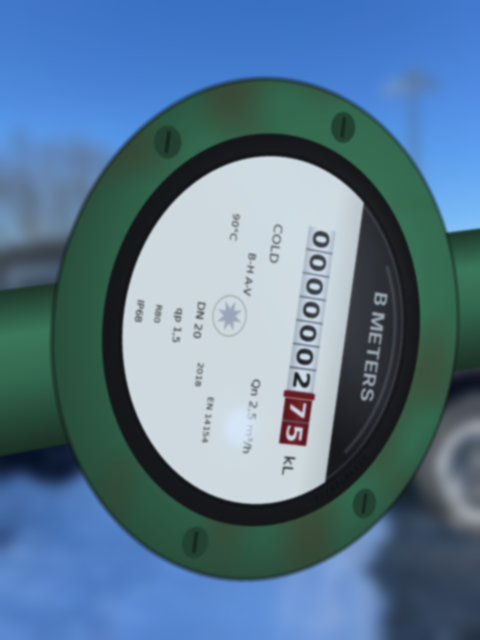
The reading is value=2.75 unit=kL
